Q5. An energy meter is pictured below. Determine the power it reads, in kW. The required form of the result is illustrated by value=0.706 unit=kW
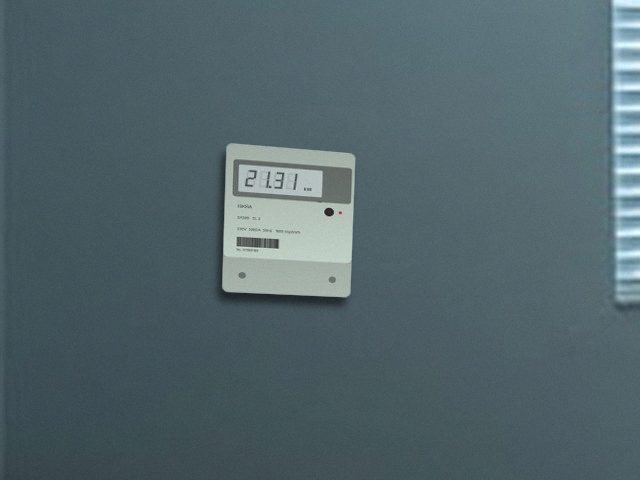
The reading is value=21.31 unit=kW
